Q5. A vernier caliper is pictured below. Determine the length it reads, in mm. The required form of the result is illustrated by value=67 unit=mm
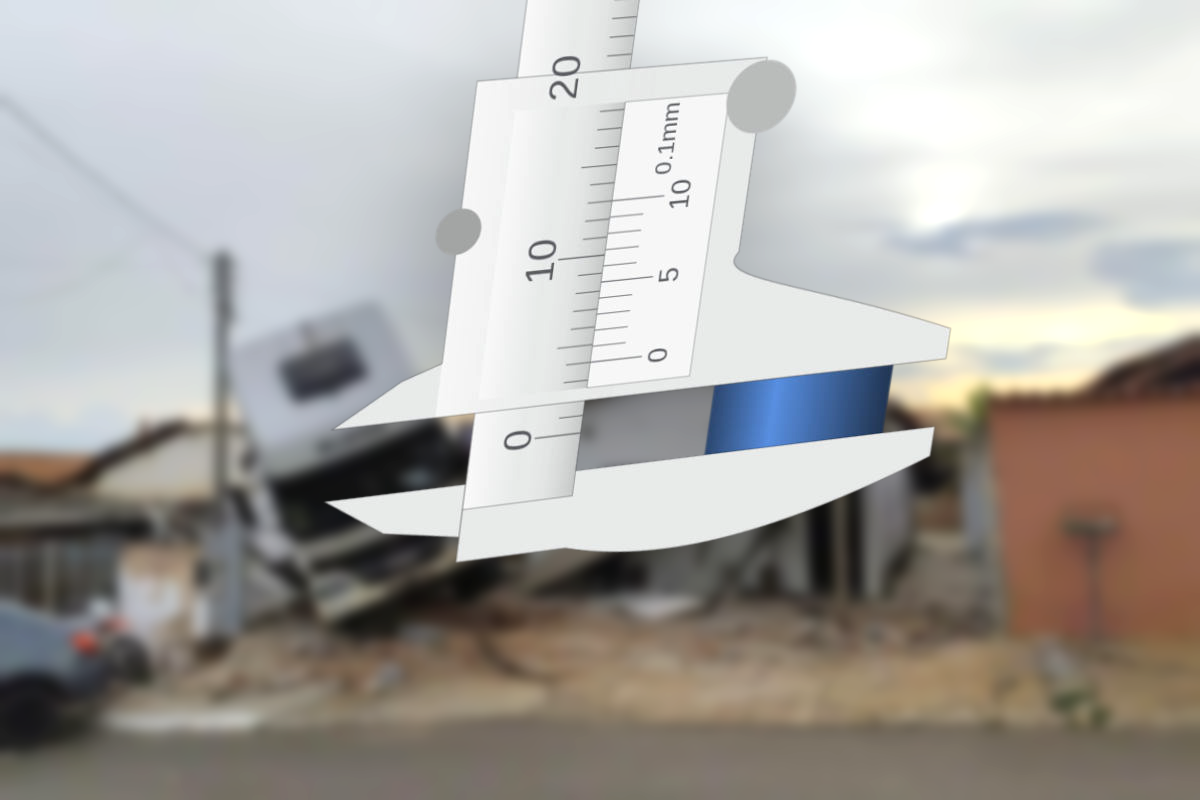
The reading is value=4.0 unit=mm
